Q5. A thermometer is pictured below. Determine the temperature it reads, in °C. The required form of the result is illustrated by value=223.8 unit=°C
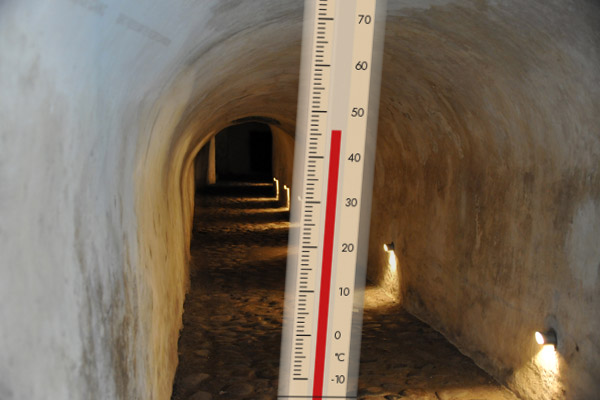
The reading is value=46 unit=°C
